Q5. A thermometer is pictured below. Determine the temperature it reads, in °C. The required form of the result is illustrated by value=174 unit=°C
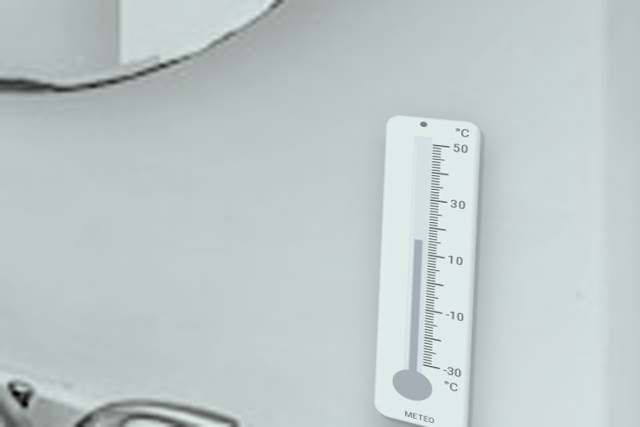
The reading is value=15 unit=°C
